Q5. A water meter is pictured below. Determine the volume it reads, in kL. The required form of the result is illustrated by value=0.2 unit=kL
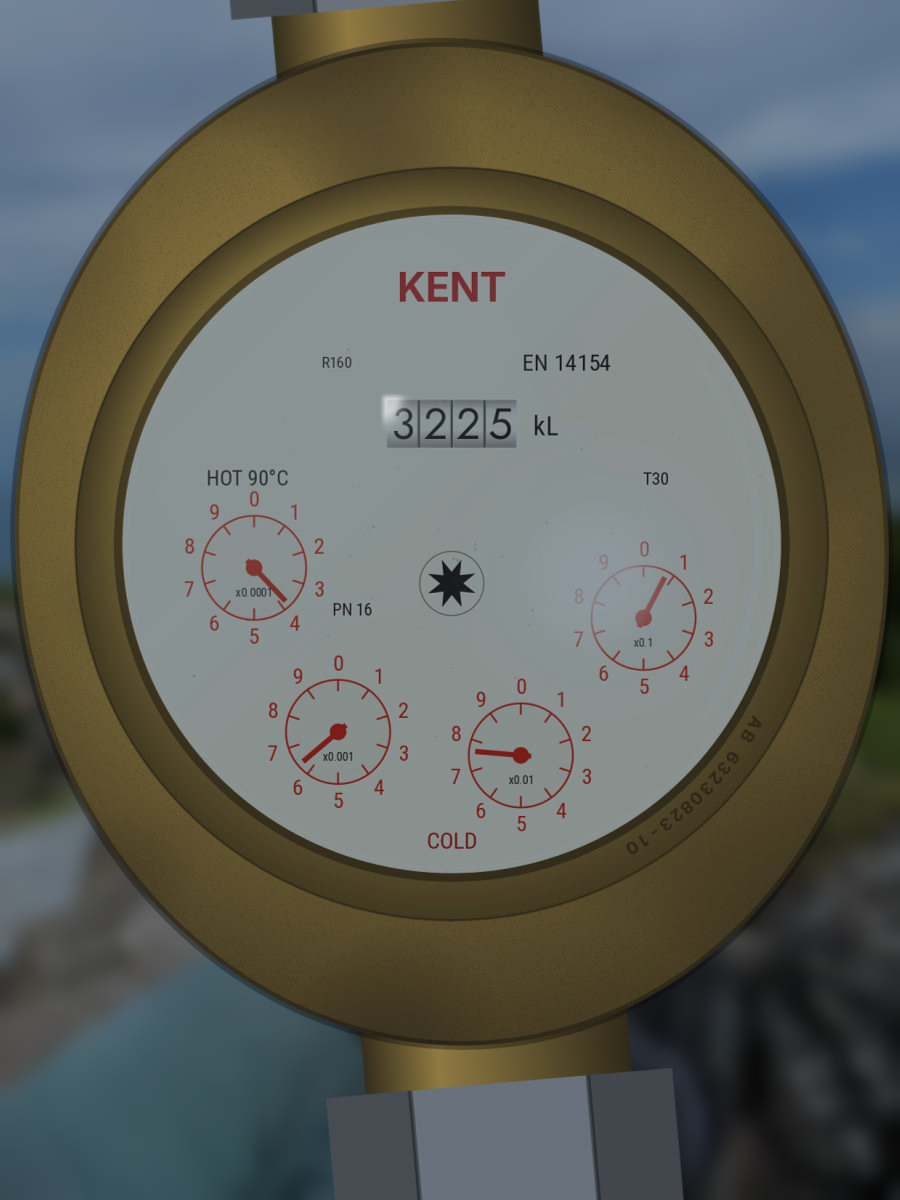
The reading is value=3225.0763 unit=kL
